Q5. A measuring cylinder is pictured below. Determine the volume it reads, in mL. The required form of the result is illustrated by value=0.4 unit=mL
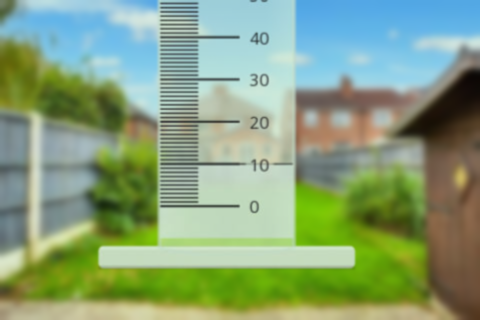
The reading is value=10 unit=mL
